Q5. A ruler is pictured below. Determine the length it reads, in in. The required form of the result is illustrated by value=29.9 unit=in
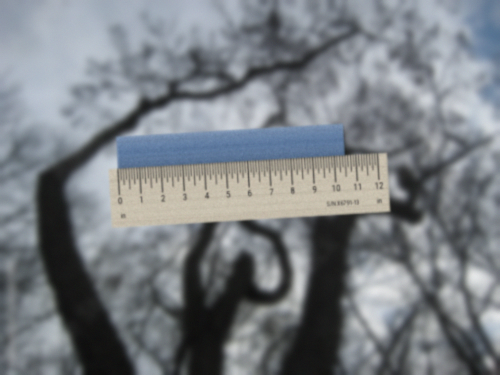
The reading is value=10.5 unit=in
